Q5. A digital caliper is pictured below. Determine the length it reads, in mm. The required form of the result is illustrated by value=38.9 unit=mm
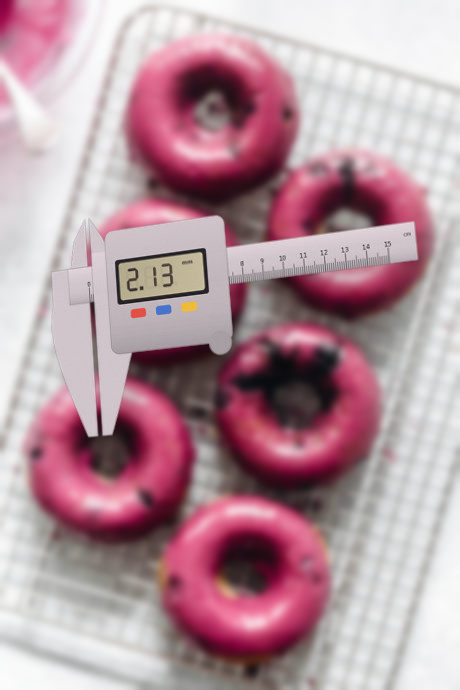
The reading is value=2.13 unit=mm
